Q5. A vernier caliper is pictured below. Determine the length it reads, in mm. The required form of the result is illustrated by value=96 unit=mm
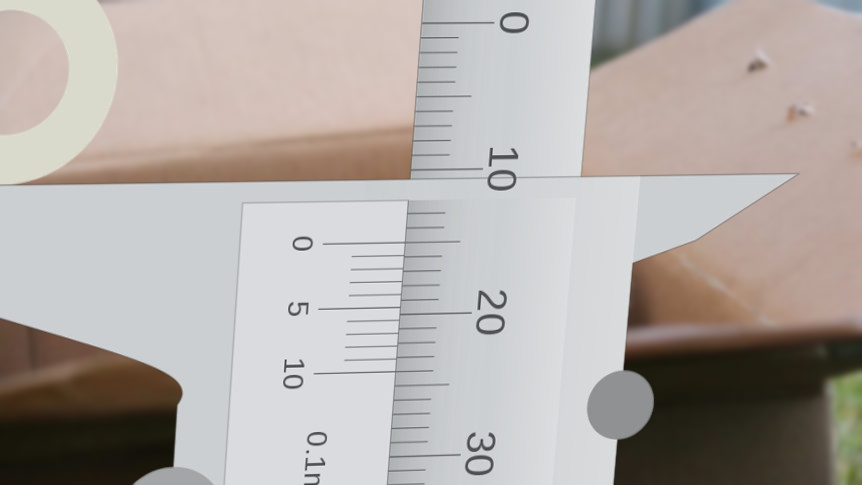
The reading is value=15.0 unit=mm
